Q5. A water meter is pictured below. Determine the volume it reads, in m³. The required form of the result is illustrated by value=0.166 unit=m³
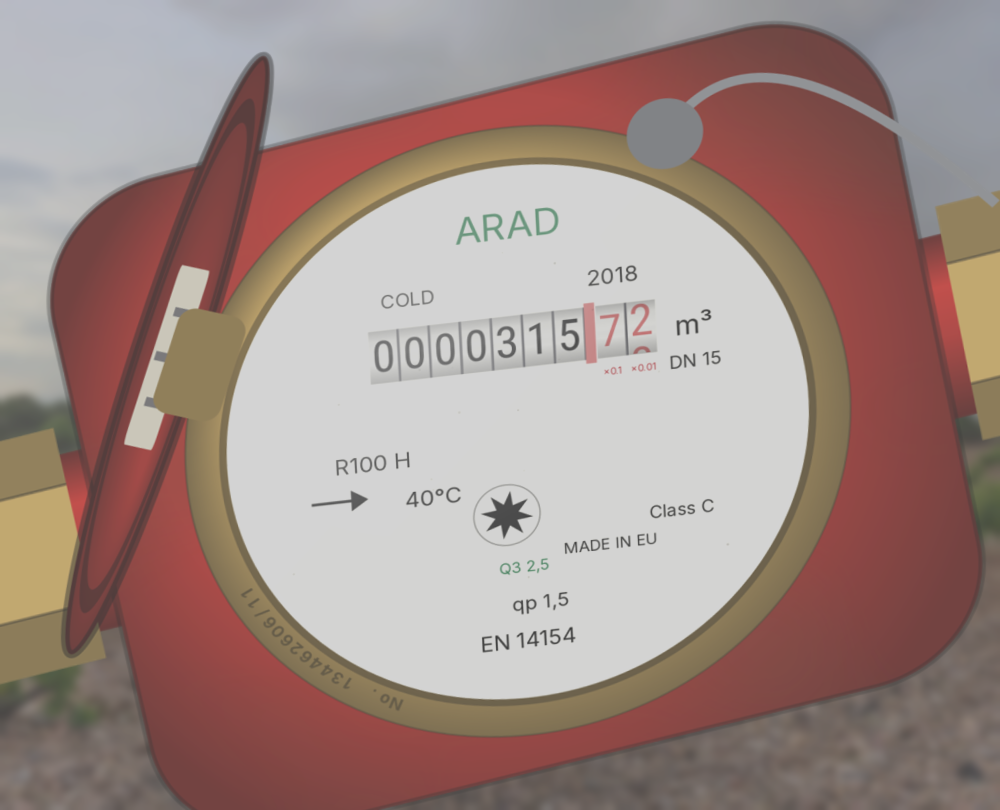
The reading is value=315.72 unit=m³
